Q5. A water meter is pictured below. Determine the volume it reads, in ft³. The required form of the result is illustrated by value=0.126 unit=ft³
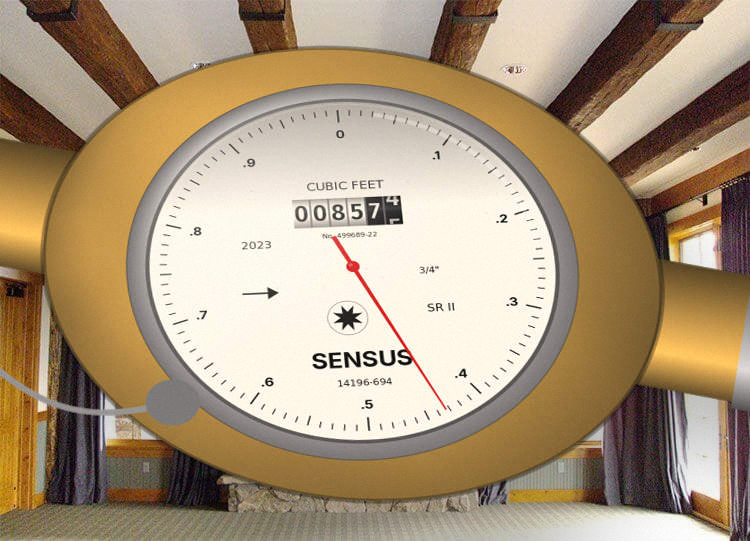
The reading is value=8574.43 unit=ft³
